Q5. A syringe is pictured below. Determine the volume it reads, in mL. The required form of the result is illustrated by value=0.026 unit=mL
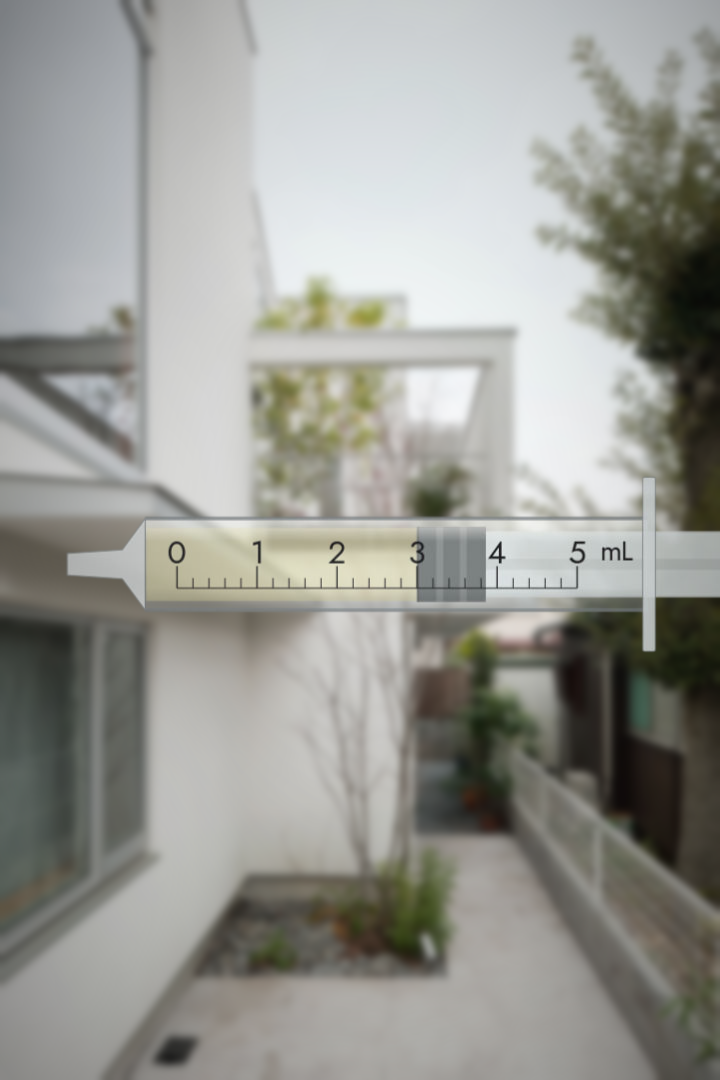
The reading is value=3 unit=mL
